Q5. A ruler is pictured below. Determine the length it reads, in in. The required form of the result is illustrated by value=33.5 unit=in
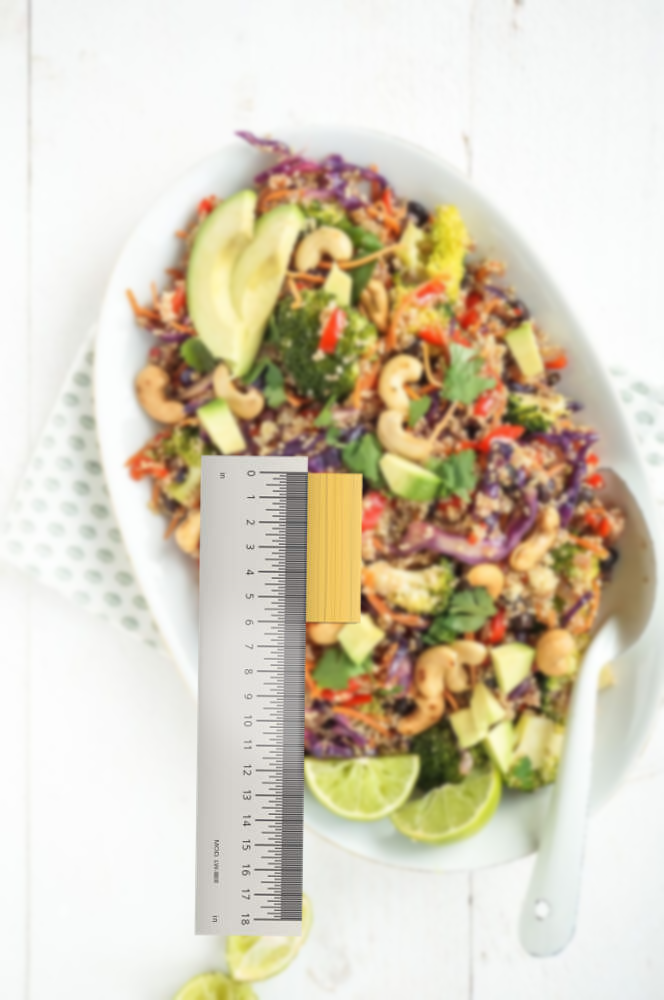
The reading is value=6 unit=in
